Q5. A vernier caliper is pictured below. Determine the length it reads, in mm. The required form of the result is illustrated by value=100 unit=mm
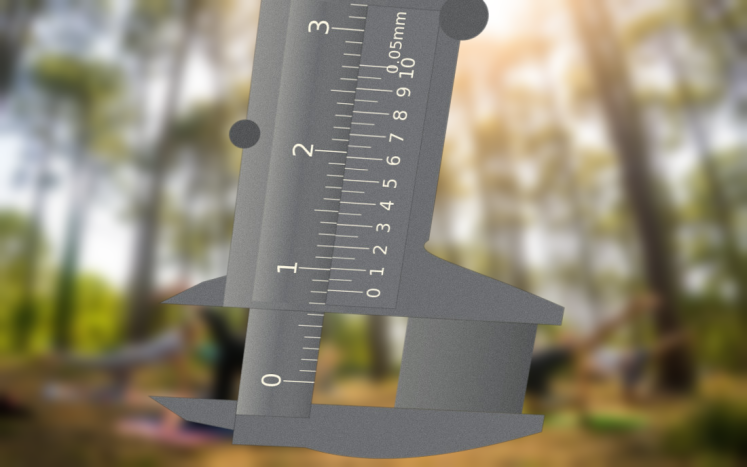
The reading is value=8.2 unit=mm
